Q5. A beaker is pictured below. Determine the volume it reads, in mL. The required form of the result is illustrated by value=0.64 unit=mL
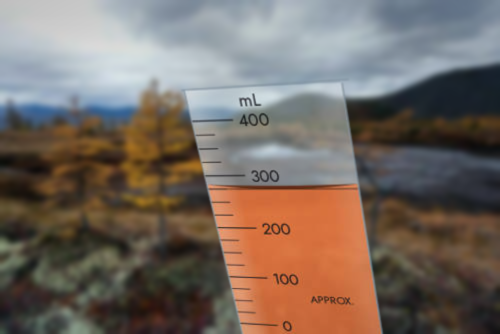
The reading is value=275 unit=mL
